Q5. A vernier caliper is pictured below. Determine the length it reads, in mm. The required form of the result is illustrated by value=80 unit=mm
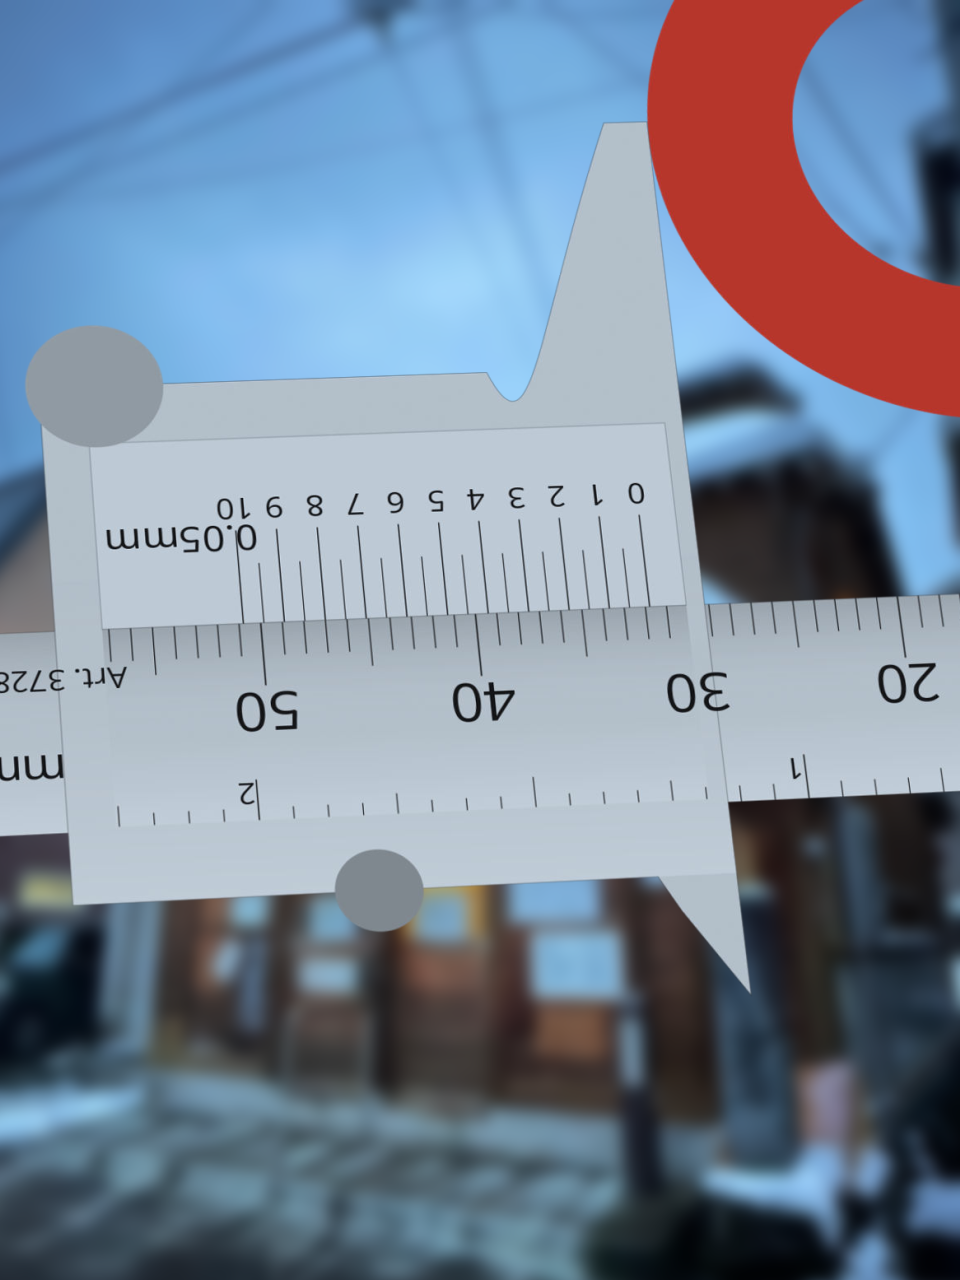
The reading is value=31.8 unit=mm
